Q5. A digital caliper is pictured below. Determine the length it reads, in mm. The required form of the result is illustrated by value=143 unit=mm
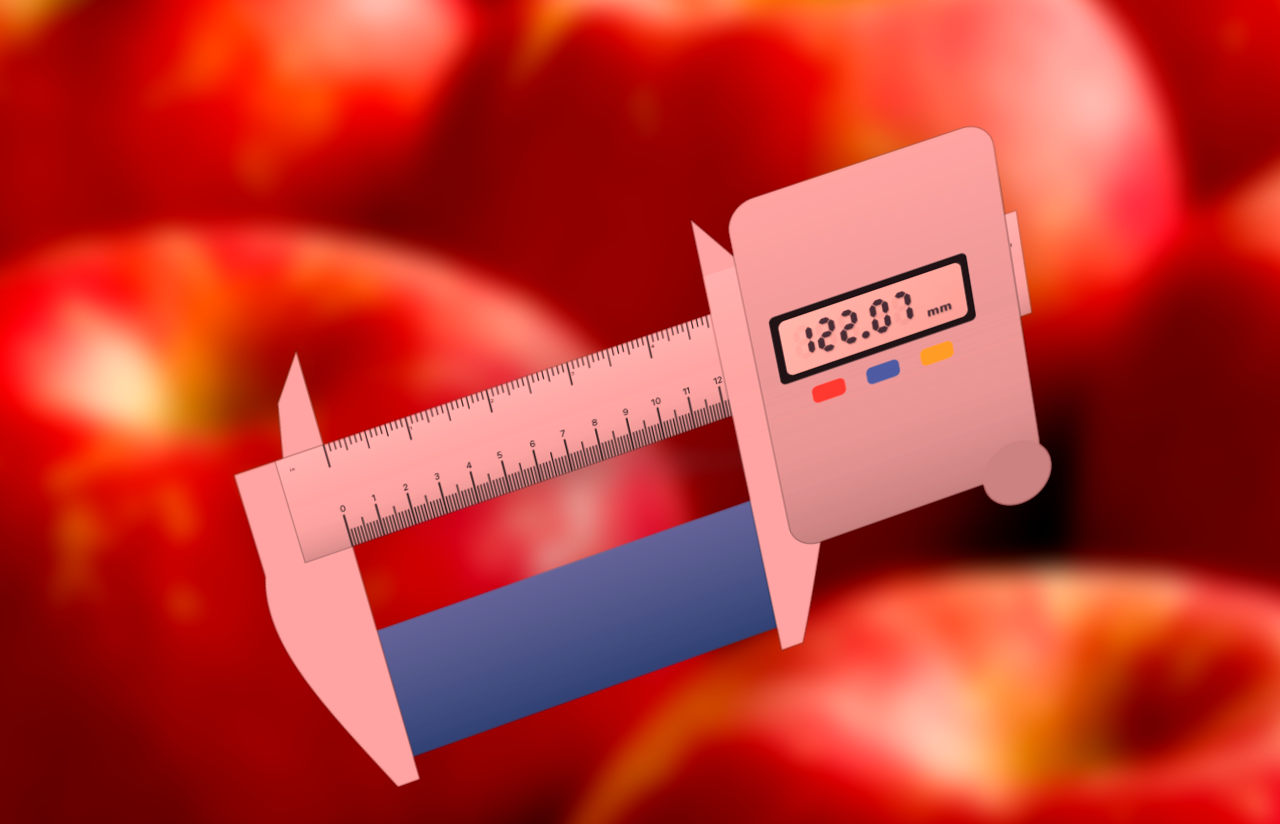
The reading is value=122.07 unit=mm
